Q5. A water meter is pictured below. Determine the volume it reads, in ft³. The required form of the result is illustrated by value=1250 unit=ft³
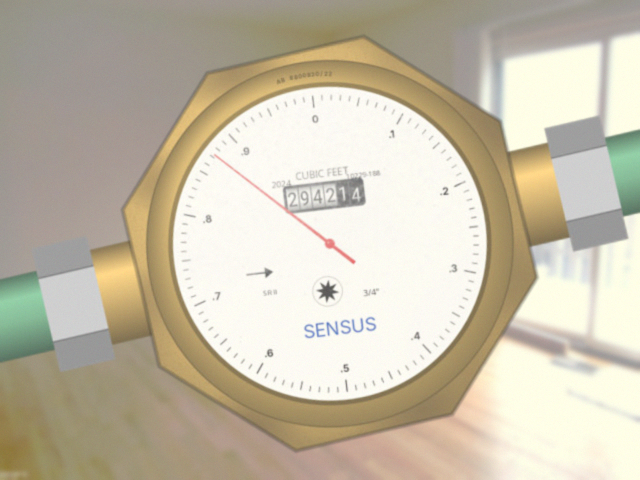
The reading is value=294213.87 unit=ft³
